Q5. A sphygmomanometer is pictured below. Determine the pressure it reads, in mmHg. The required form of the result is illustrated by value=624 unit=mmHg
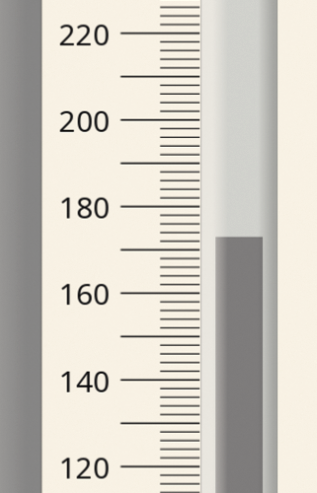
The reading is value=173 unit=mmHg
